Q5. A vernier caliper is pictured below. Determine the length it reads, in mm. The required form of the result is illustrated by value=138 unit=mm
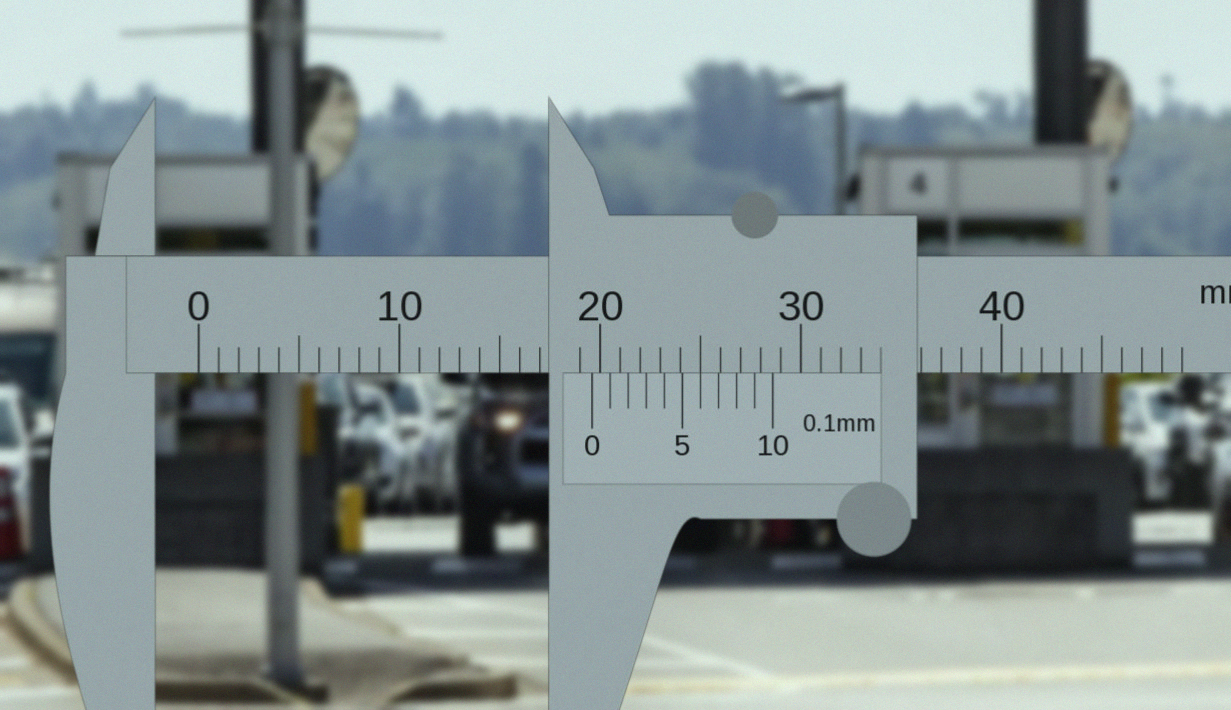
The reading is value=19.6 unit=mm
